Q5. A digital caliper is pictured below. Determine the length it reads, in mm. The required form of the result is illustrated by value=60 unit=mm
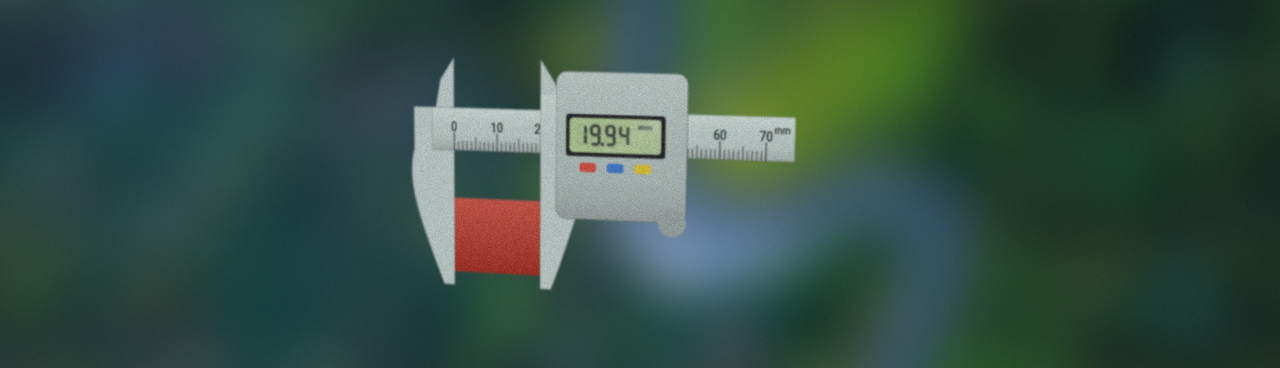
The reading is value=19.94 unit=mm
